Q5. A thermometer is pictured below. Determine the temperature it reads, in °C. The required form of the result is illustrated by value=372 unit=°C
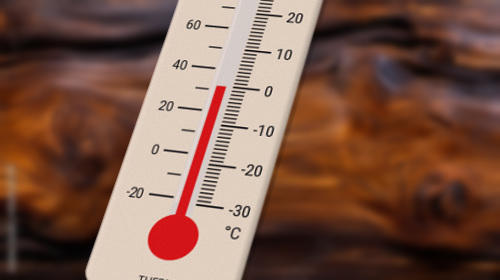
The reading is value=0 unit=°C
